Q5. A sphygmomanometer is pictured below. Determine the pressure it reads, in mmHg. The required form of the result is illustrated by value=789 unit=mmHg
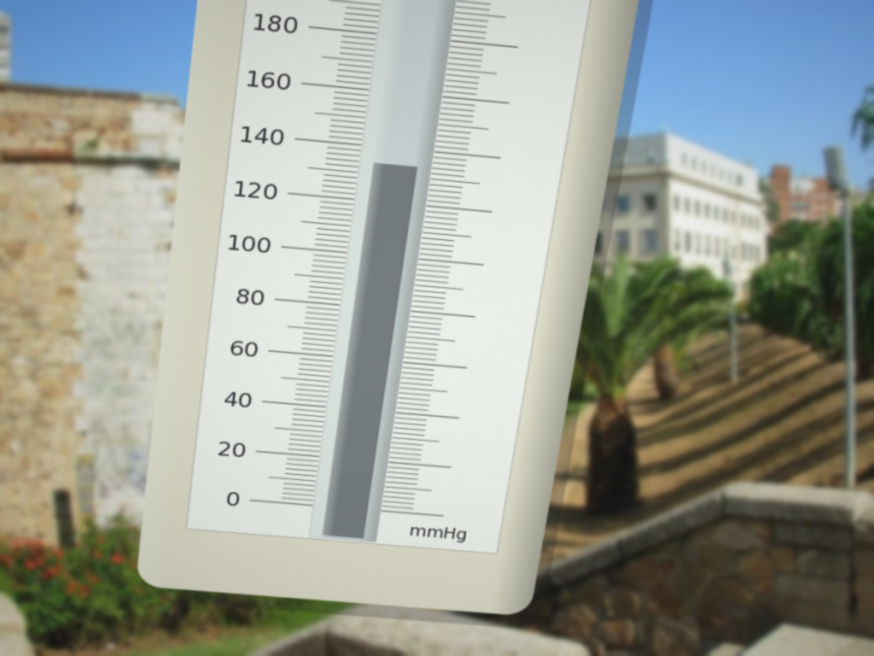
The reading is value=134 unit=mmHg
